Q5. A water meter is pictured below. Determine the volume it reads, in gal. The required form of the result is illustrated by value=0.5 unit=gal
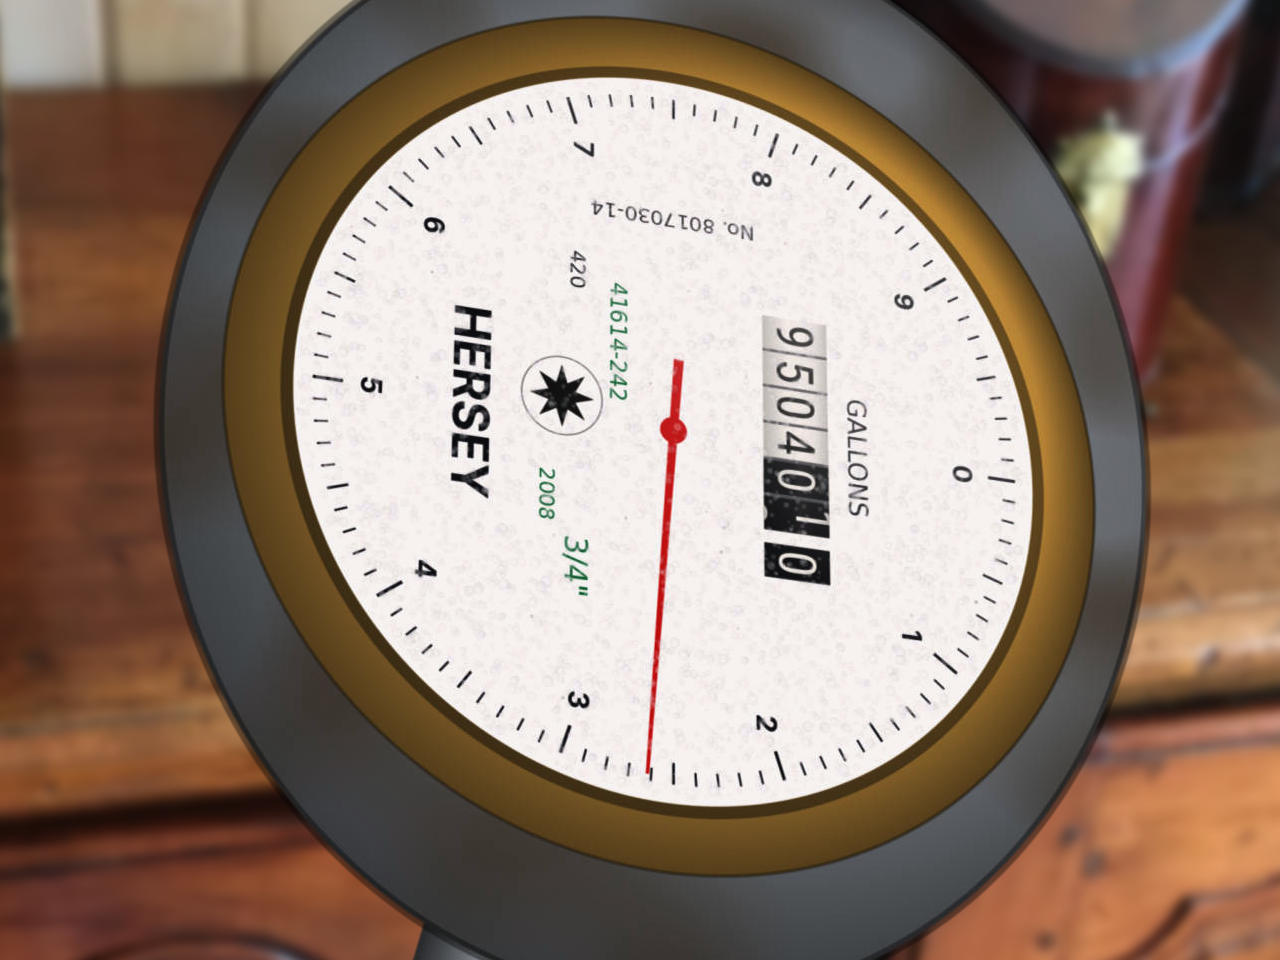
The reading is value=9504012.6 unit=gal
